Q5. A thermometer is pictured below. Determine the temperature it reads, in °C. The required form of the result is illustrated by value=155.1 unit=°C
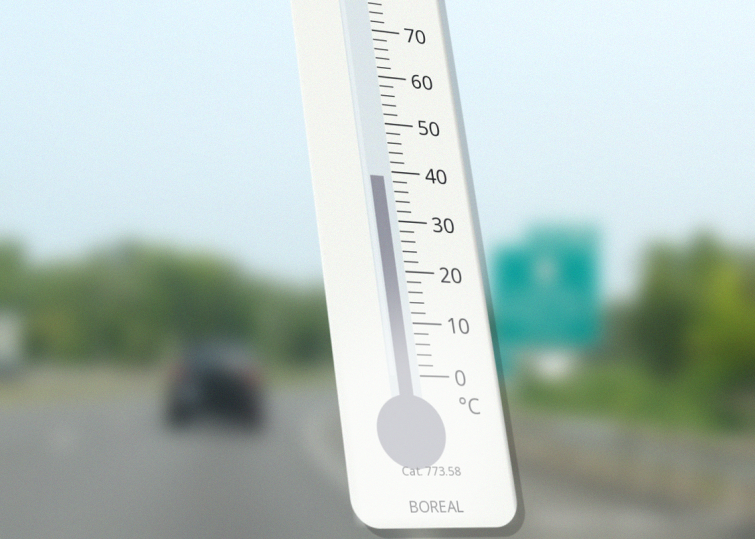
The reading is value=39 unit=°C
